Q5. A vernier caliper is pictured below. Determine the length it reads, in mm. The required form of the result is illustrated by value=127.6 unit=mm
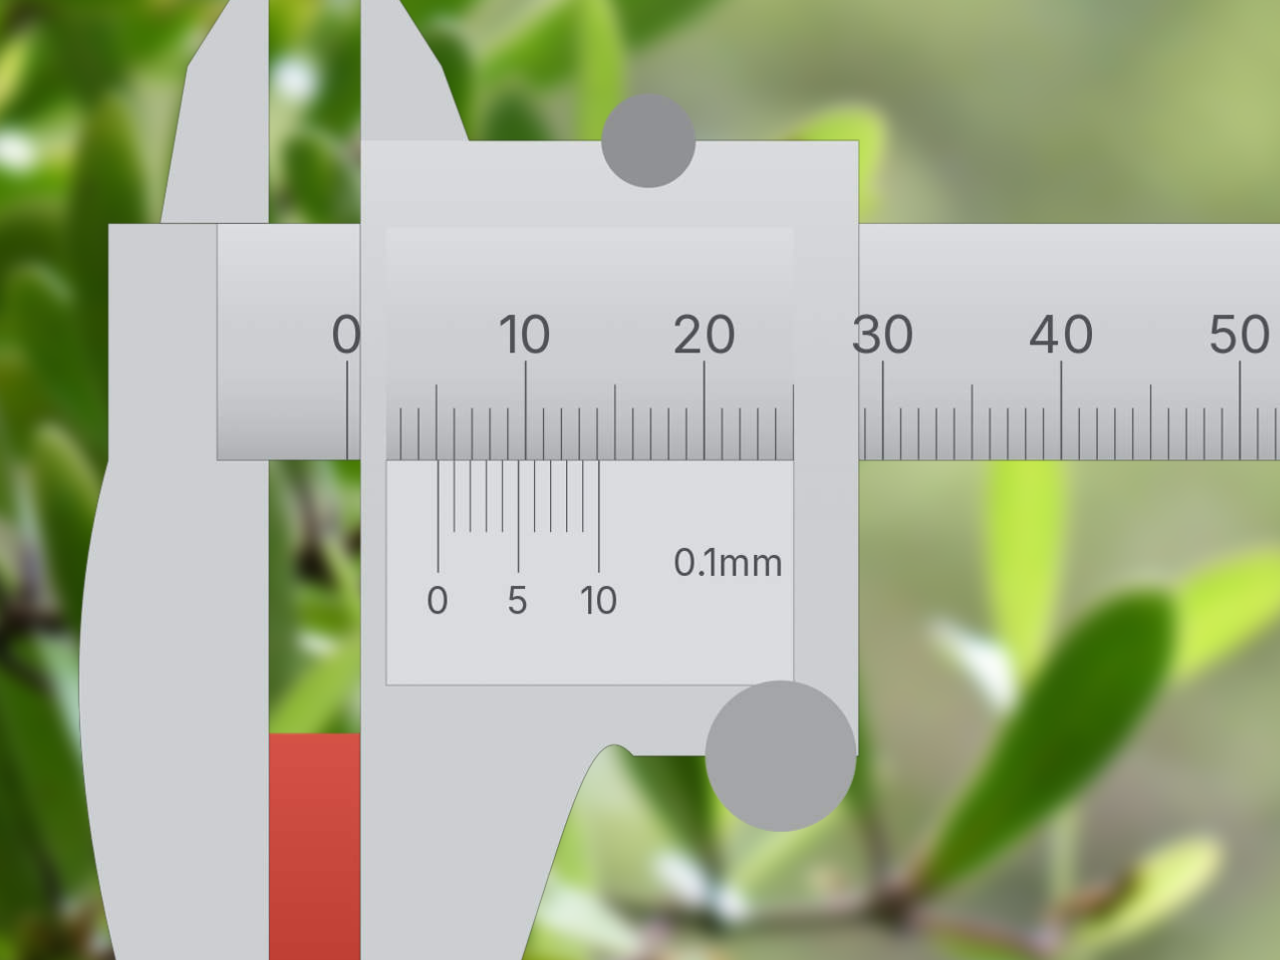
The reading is value=5.1 unit=mm
